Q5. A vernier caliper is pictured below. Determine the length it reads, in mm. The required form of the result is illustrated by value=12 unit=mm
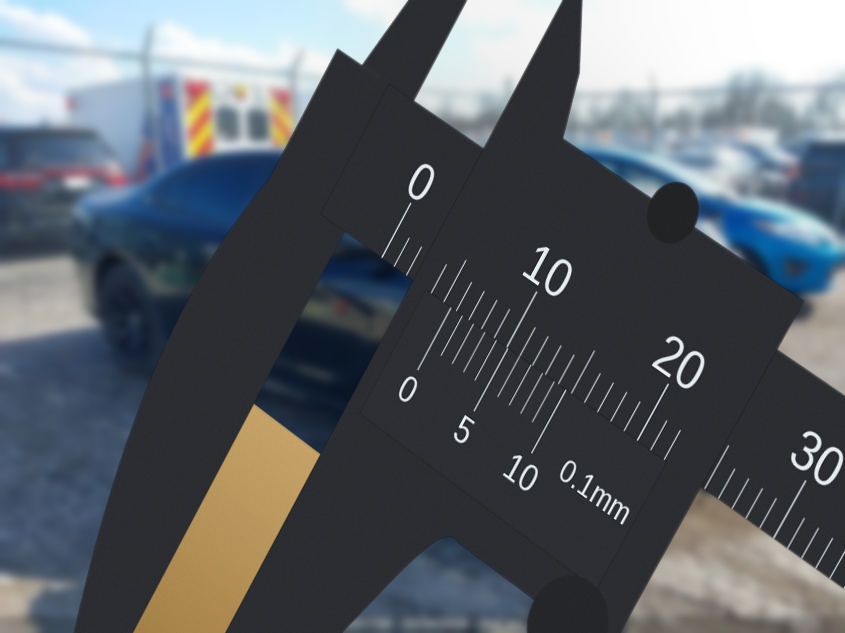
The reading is value=5.6 unit=mm
